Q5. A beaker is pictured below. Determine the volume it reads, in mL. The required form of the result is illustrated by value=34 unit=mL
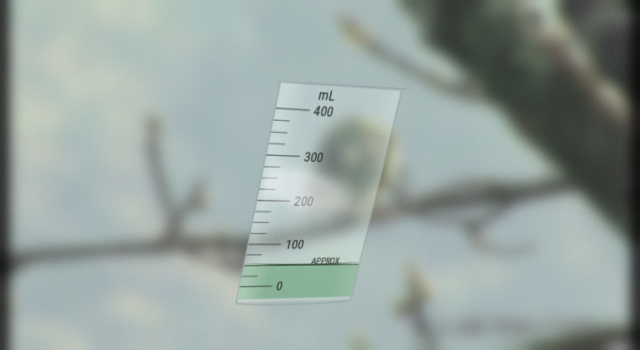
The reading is value=50 unit=mL
